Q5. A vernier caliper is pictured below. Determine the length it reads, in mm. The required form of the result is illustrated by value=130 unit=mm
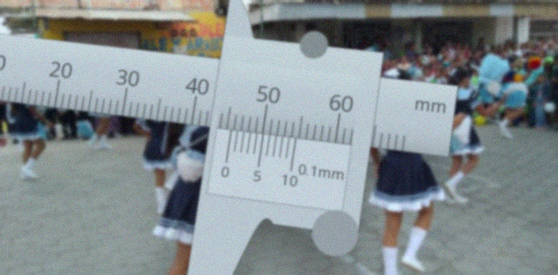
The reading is value=45.6 unit=mm
